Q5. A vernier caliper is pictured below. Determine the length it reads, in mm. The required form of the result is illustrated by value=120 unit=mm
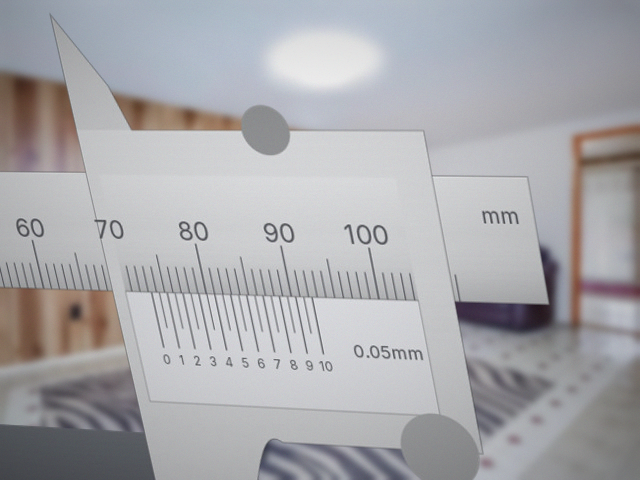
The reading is value=73.4 unit=mm
